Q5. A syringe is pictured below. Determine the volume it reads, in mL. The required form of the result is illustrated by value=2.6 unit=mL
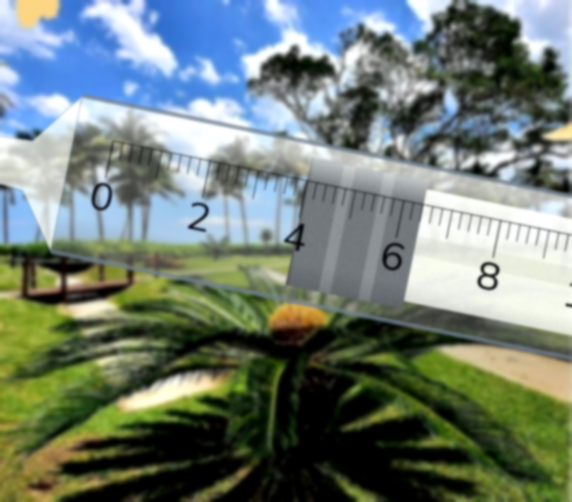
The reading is value=4 unit=mL
